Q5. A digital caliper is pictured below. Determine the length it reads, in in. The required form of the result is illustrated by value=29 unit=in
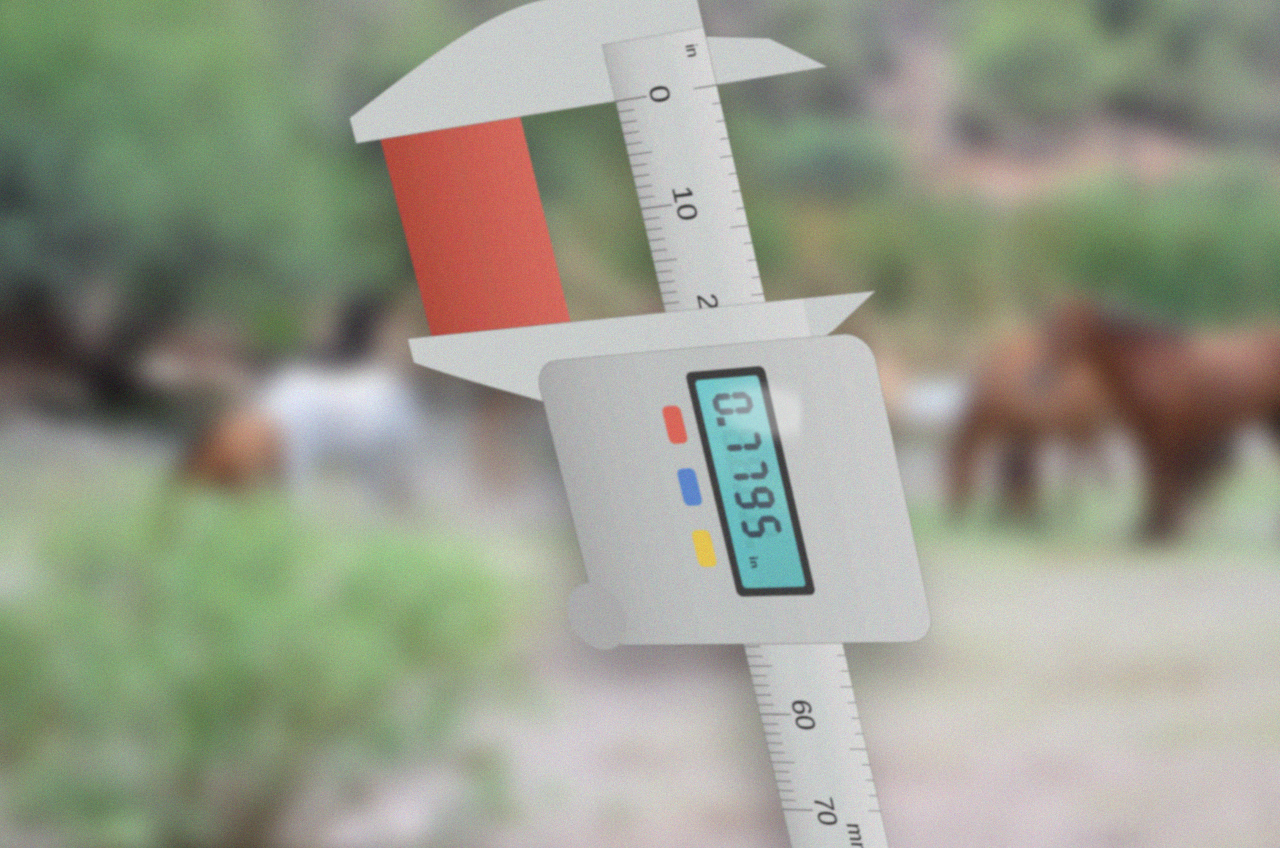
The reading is value=0.7795 unit=in
